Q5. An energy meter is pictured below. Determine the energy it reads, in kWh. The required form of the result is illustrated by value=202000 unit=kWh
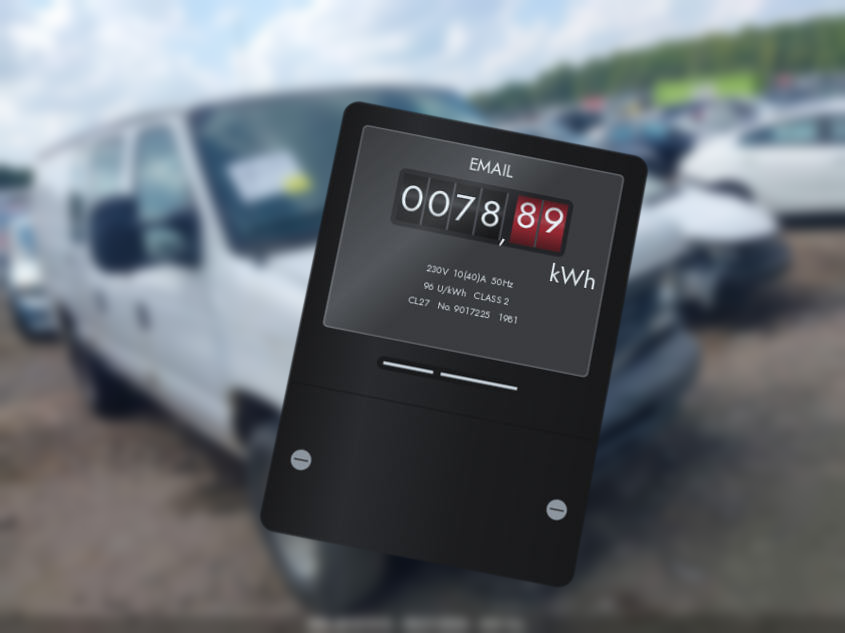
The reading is value=78.89 unit=kWh
